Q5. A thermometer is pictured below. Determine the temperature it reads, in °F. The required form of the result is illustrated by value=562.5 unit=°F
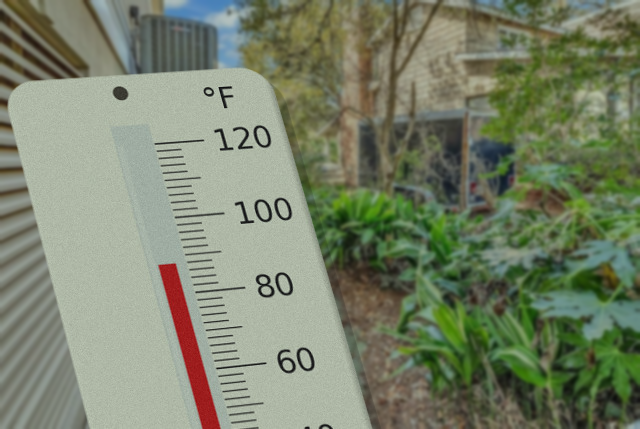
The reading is value=88 unit=°F
